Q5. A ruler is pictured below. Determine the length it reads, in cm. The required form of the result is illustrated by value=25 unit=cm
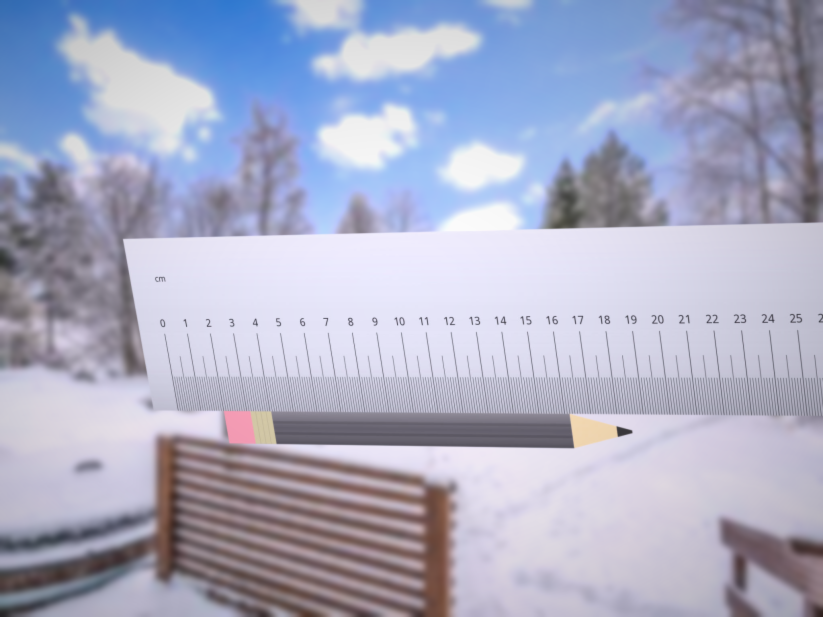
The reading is value=16.5 unit=cm
